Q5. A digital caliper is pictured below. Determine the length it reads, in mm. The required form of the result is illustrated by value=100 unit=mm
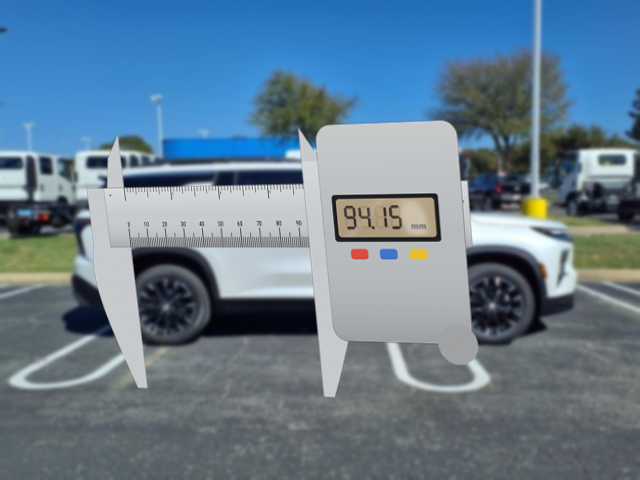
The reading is value=94.15 unit=mm
